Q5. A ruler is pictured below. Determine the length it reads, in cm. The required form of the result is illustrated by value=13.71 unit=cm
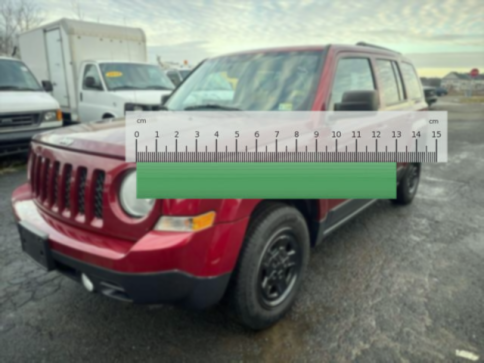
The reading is value=13 unit=cm
